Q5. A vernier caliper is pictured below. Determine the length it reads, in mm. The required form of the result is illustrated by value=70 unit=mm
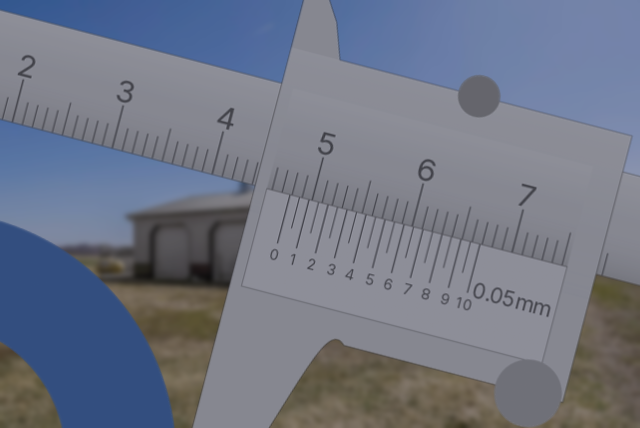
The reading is value=47.8 unit=mm
